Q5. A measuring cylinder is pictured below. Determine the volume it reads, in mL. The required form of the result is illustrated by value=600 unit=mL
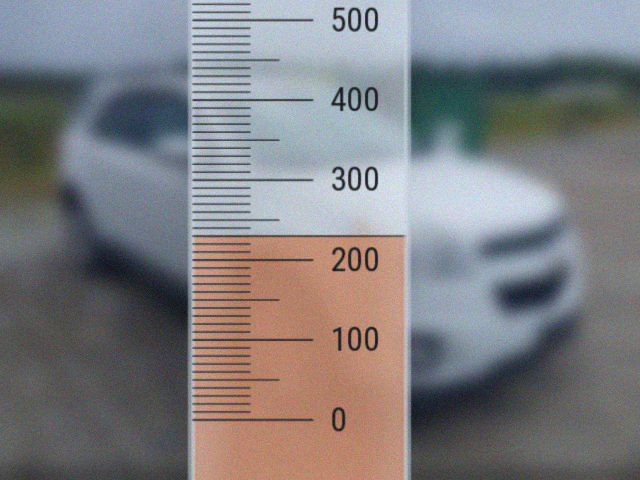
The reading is value=230 unit=mL
